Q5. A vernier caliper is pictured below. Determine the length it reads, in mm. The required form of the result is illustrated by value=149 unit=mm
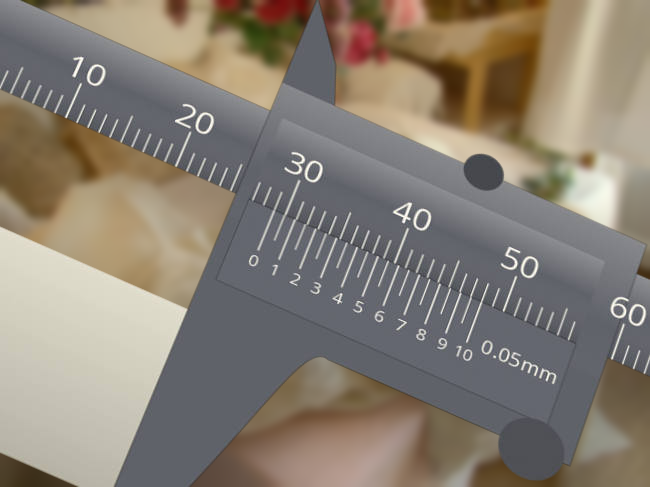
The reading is value=29.0 unit=mm
